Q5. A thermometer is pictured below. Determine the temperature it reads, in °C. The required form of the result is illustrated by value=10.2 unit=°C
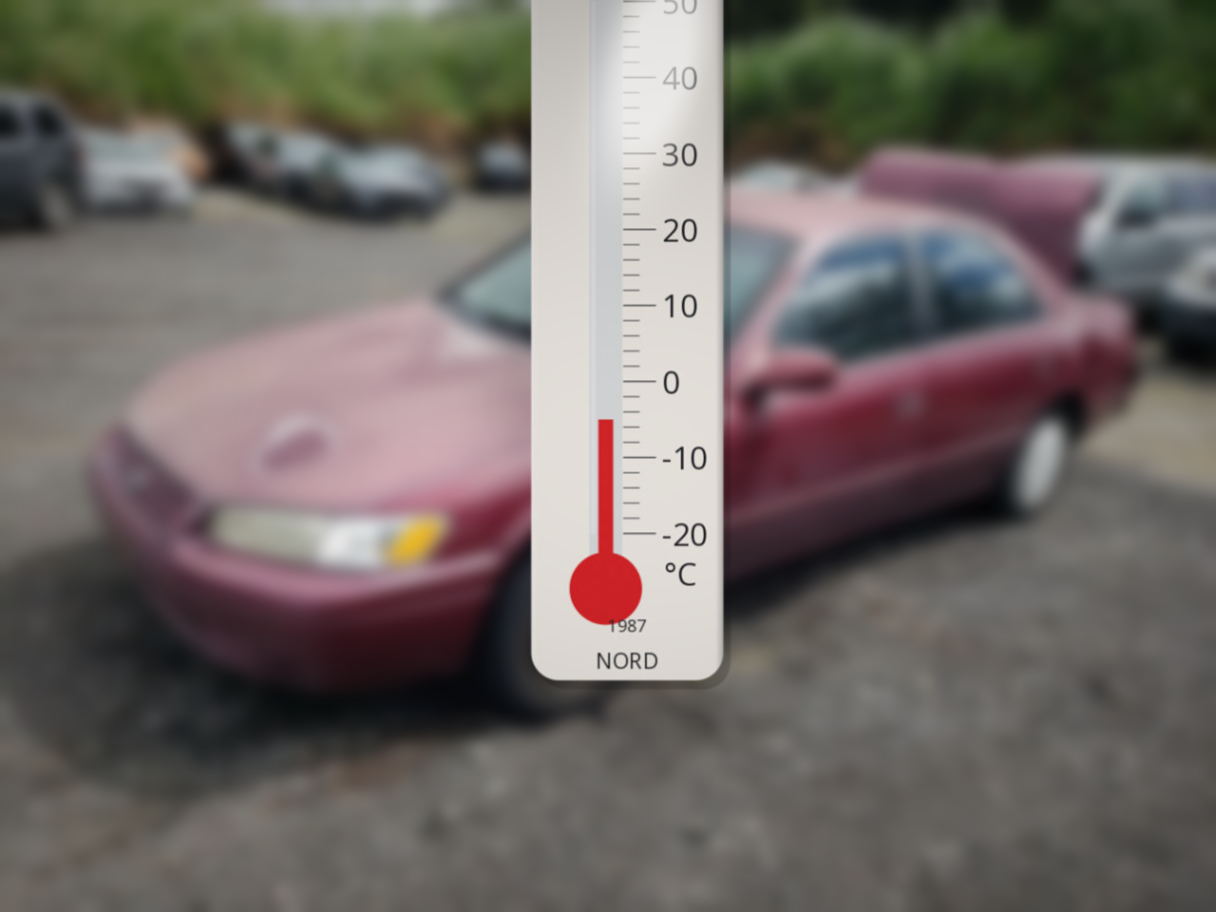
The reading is value=-5 unit=°C
